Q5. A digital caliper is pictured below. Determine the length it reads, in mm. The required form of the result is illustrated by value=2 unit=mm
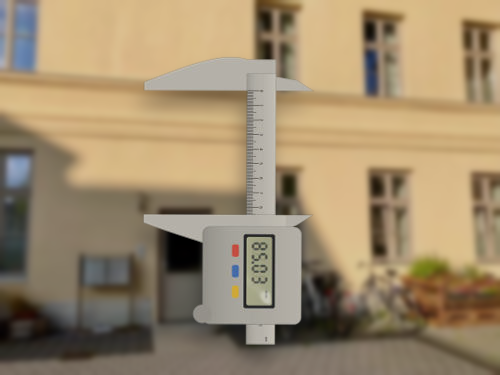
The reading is value=85.03 unit=mm
